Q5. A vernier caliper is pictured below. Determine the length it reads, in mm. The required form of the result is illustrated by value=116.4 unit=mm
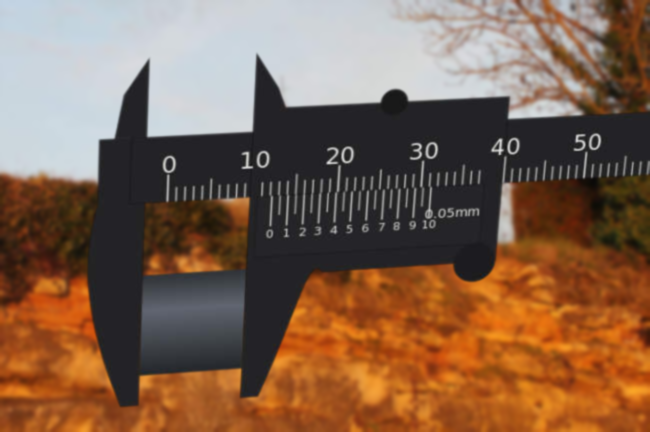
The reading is value=12.2 unit=mm
